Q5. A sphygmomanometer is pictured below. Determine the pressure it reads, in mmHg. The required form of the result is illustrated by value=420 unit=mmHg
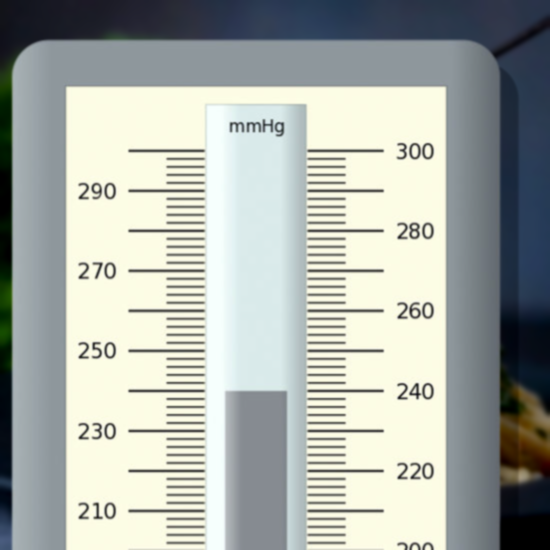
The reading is value=240 unit=mmHg
